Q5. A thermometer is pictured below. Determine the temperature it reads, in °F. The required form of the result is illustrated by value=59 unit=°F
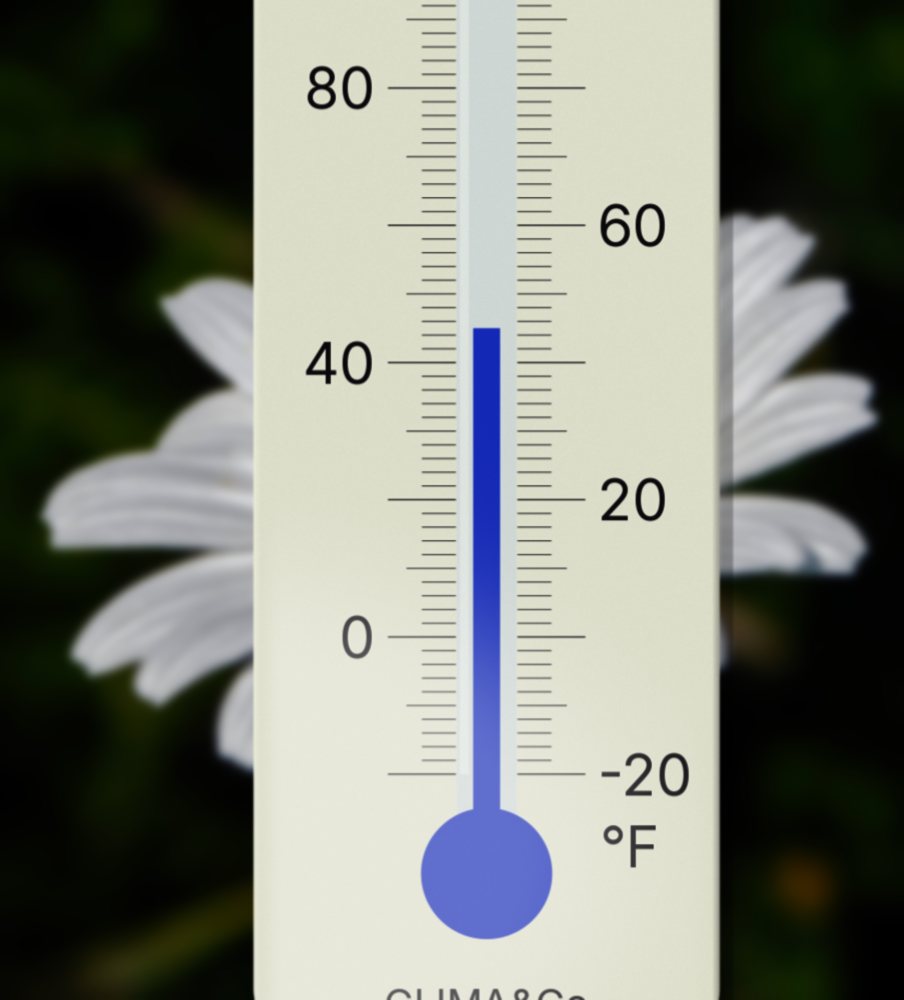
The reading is value=45 unit=°F
